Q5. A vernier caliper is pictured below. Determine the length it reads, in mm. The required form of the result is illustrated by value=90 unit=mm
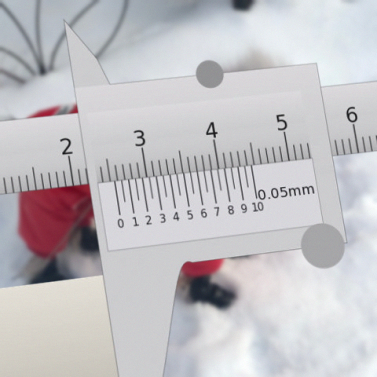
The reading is value=25.6 unit=mm
